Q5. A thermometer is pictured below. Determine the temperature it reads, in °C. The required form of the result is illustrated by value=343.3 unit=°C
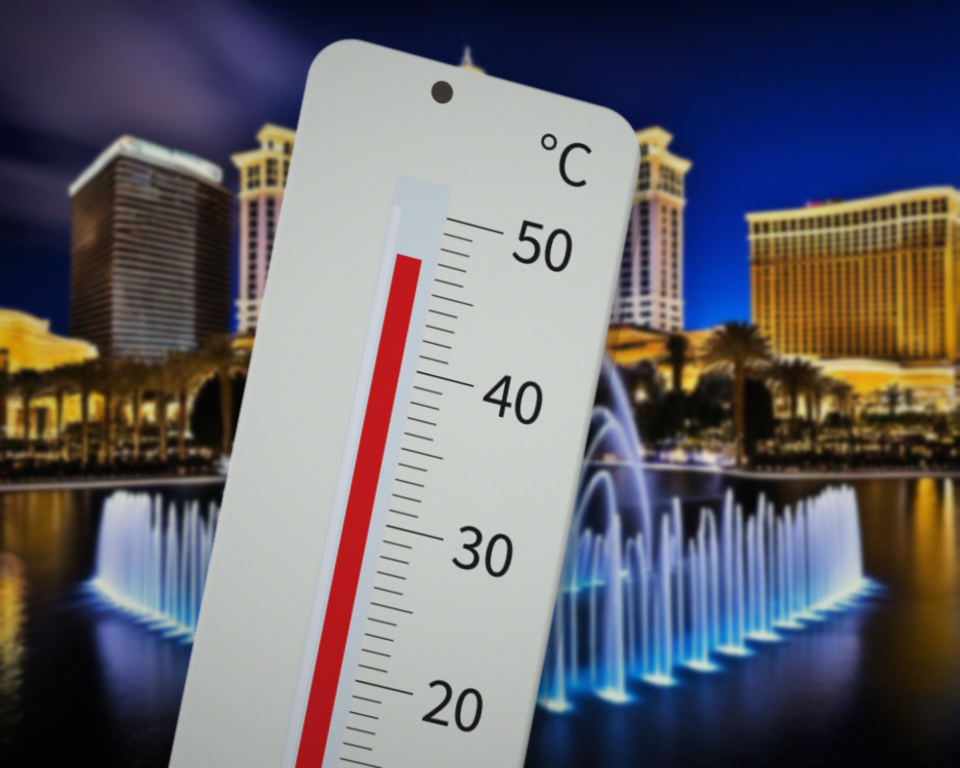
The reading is value=47 unit=°C
